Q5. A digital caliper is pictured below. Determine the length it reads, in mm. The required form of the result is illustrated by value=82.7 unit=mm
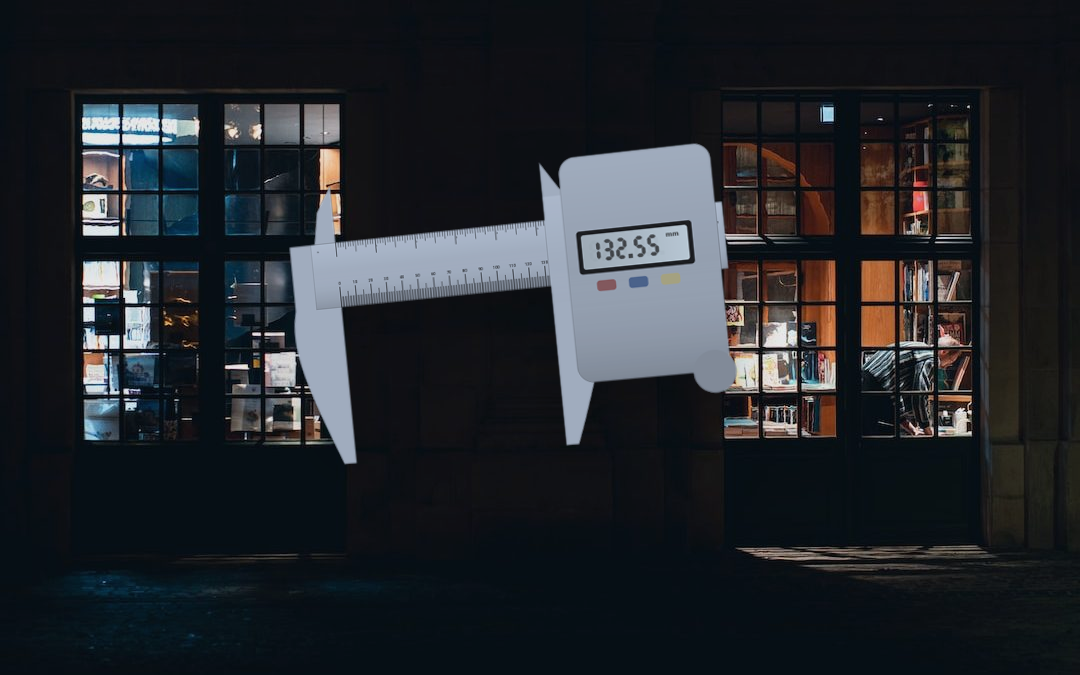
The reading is value=132.55 unit=mm
